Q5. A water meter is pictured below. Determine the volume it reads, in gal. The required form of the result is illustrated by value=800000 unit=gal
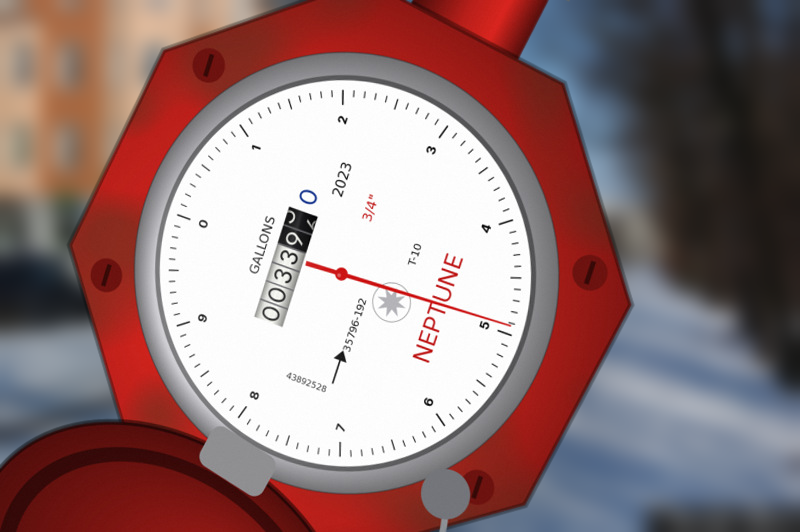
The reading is value=33954.9 unit=gal
